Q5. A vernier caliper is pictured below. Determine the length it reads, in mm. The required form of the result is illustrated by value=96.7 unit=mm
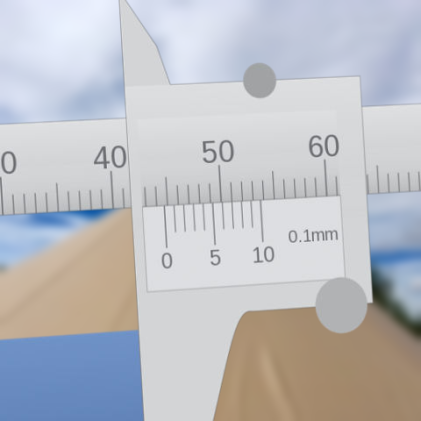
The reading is value=44.7 unit=mm
